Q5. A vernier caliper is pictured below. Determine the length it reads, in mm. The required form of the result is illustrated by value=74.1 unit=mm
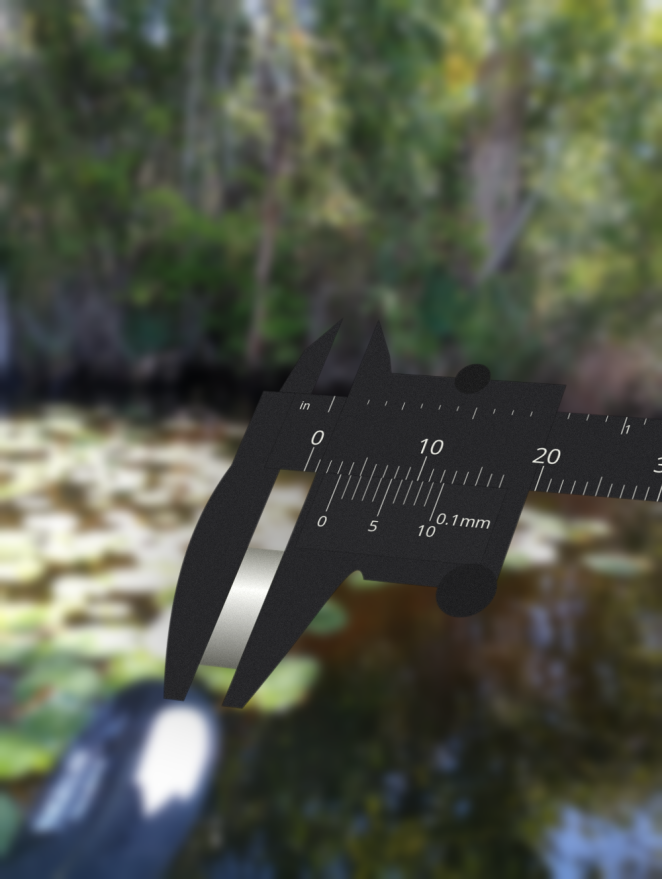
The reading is value=3.3 unit=mm
